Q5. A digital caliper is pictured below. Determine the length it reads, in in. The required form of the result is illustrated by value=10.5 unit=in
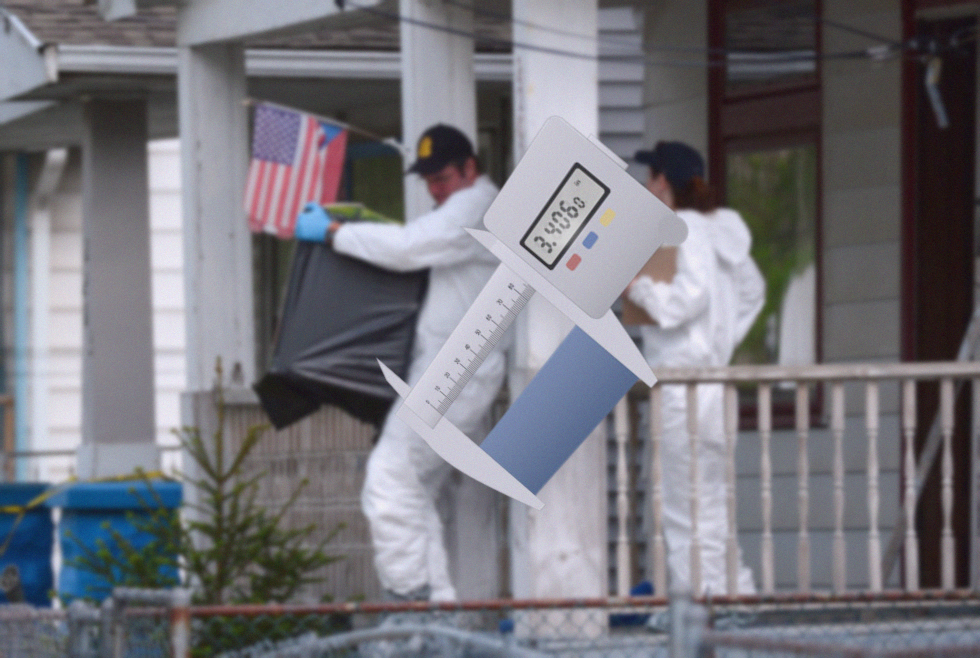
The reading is value=3.4060 unit=in
